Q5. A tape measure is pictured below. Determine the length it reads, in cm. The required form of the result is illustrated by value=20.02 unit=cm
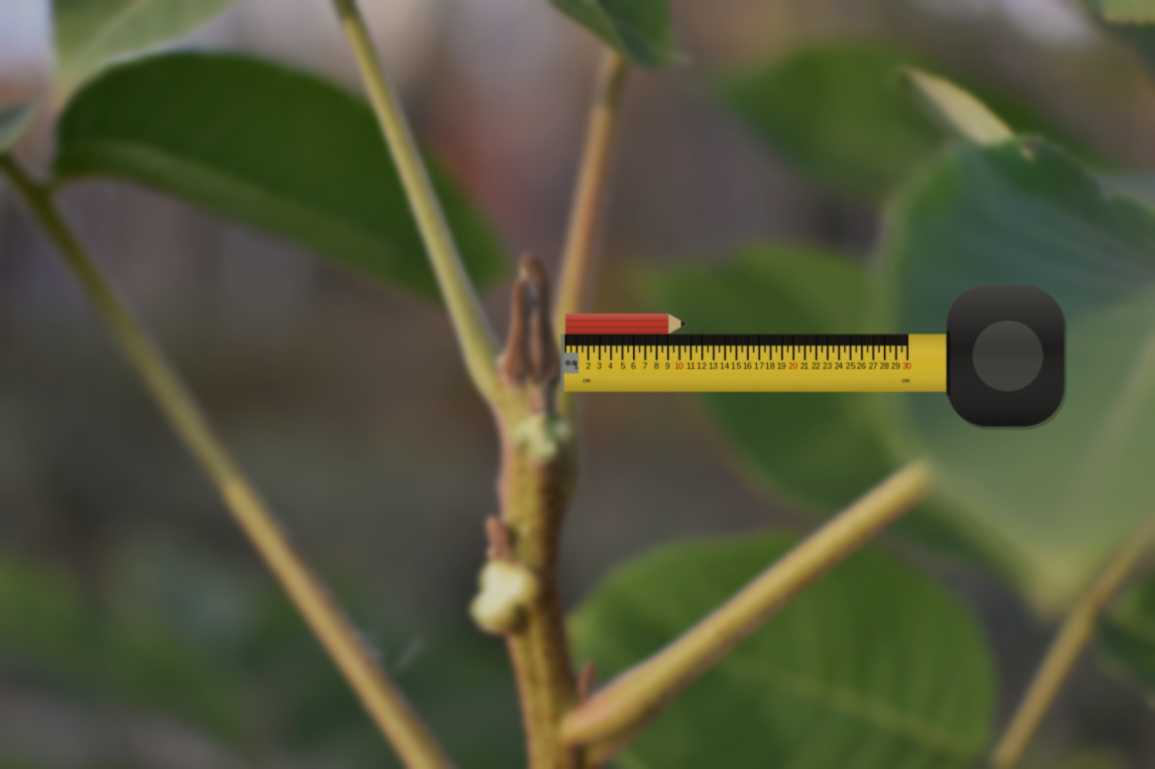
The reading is value=10.5 unit=cm
